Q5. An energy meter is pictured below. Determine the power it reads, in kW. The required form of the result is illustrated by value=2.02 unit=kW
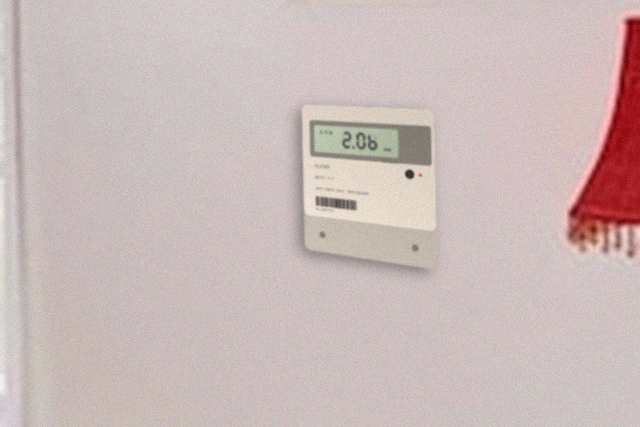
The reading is value=2.06 unit=kW
